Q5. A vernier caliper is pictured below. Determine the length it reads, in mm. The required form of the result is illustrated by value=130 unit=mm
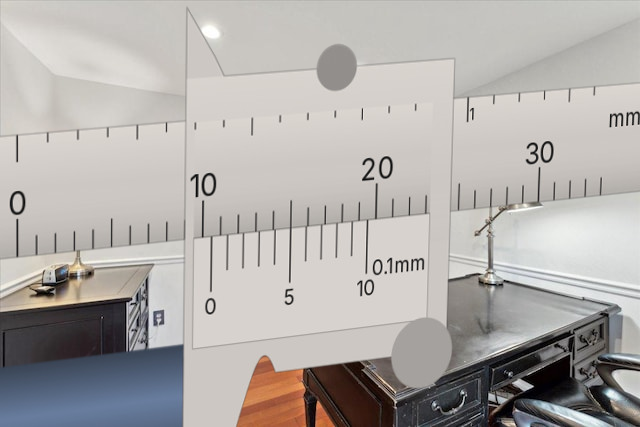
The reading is value=10.5 unit=mm
